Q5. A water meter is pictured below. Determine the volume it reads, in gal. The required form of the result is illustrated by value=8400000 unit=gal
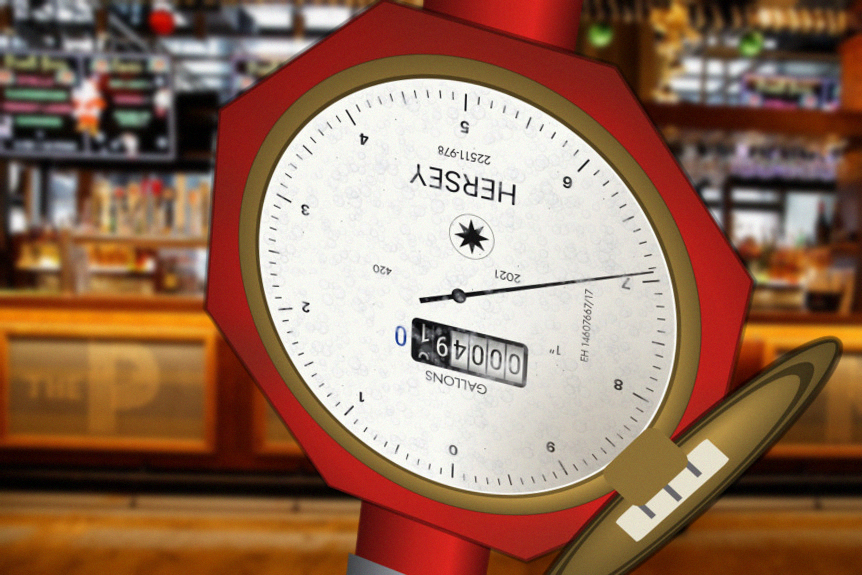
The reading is value=4906.9 unit=gal
